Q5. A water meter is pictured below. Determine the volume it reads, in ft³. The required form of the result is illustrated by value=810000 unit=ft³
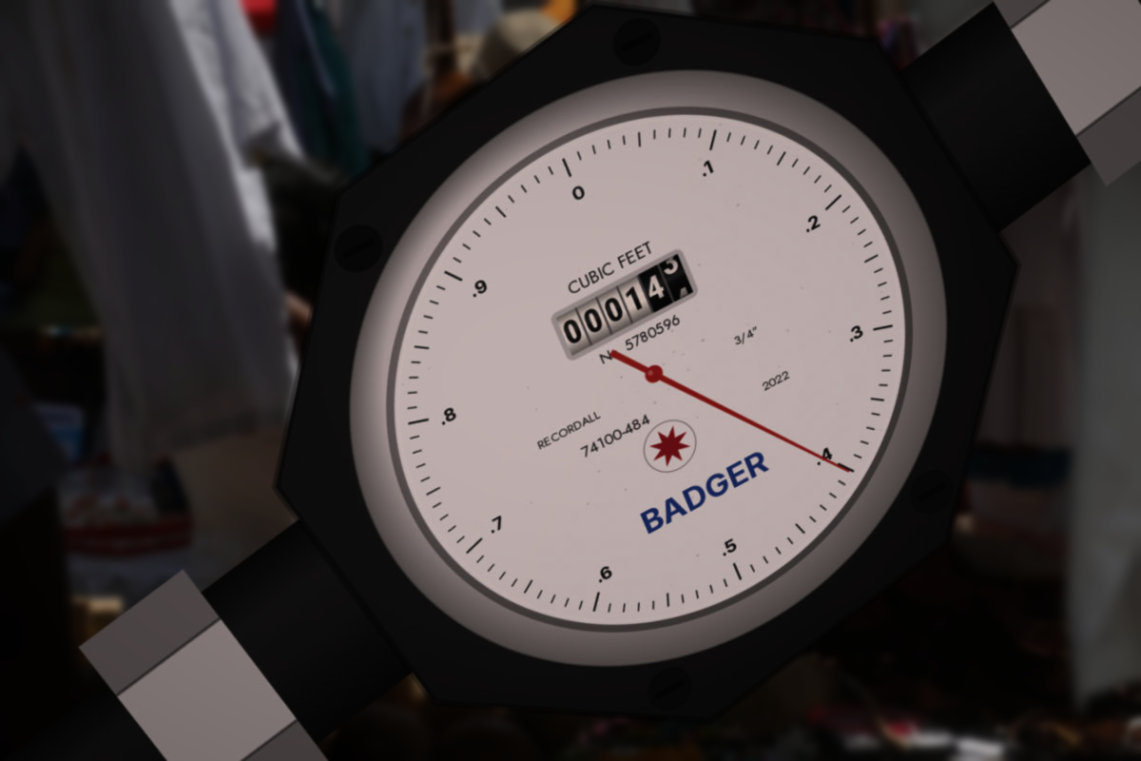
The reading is value=143.40 unit=ft³
